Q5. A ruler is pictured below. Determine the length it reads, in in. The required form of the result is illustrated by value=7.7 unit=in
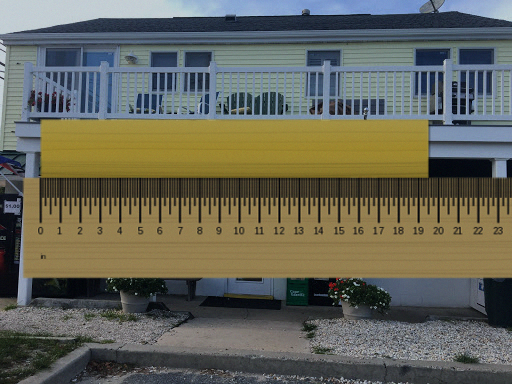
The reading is value=19.5 unit=in
